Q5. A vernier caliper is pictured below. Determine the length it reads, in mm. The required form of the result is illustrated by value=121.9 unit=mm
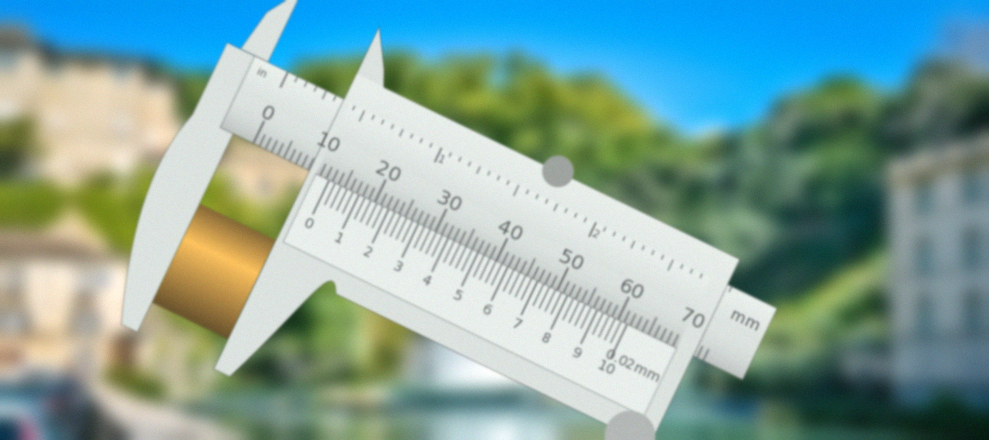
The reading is value=12.5 unit=mm
